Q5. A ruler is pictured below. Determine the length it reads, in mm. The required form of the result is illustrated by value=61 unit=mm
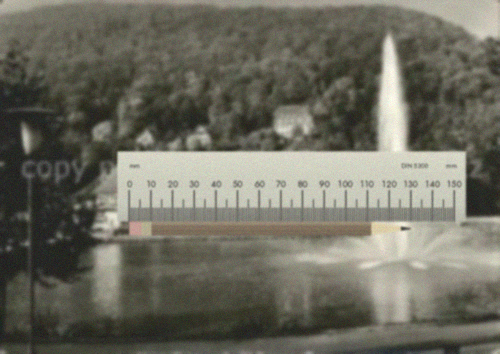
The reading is value=130 unit=mm
